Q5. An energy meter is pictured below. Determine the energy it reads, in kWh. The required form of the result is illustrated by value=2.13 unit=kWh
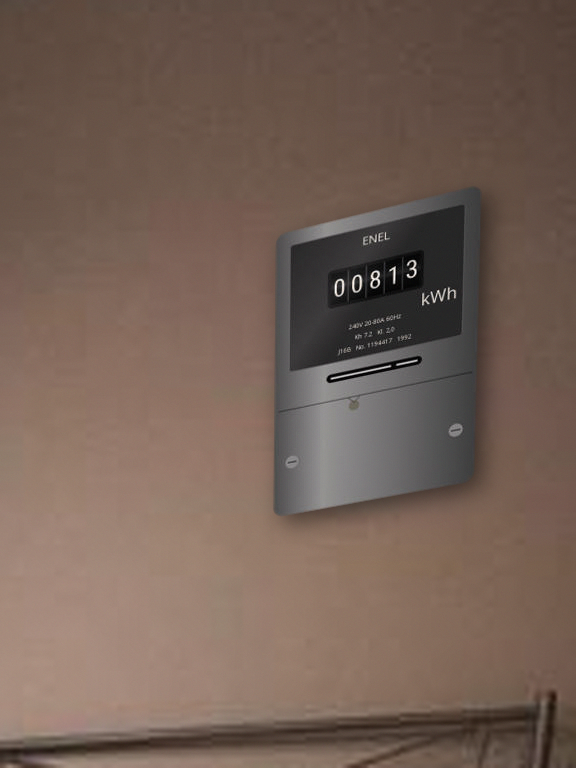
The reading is value=813 unit=kWh
